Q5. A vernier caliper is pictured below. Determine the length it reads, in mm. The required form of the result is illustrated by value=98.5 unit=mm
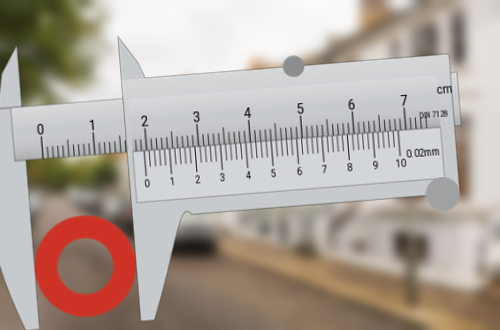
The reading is value=19.5 unit=mm
